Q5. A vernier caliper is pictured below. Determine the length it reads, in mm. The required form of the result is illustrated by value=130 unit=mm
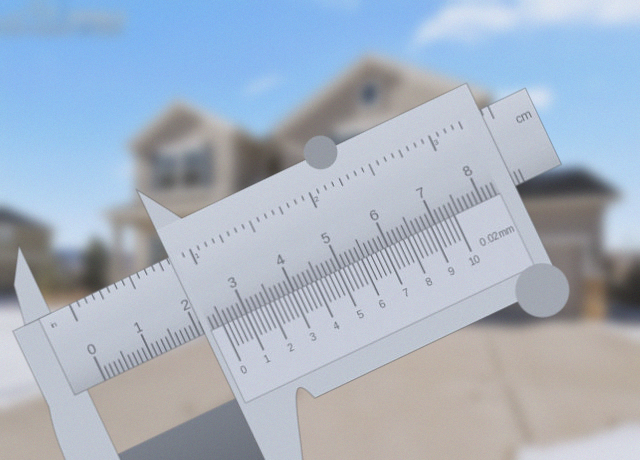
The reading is value=25.0 unit=mm
